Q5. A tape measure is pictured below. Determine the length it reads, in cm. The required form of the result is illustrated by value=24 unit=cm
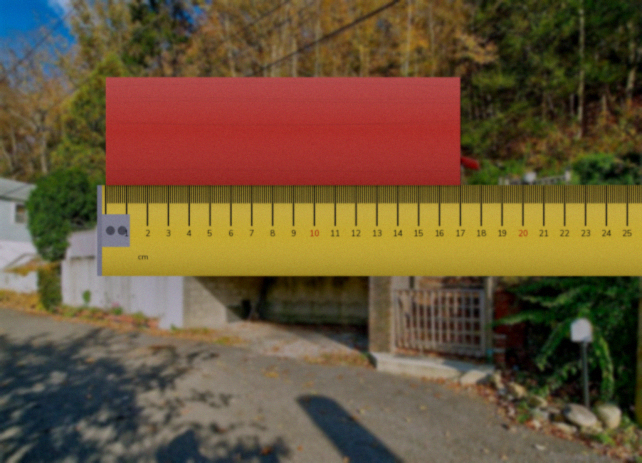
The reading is value=17 unit=cm
